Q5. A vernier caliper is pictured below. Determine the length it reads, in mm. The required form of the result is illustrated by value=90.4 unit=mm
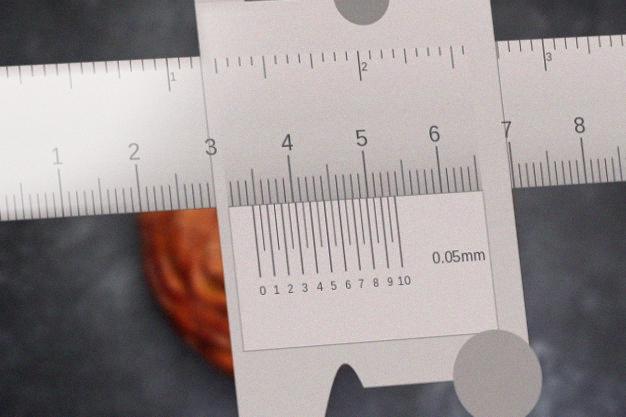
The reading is value=34.6 unit=mm
